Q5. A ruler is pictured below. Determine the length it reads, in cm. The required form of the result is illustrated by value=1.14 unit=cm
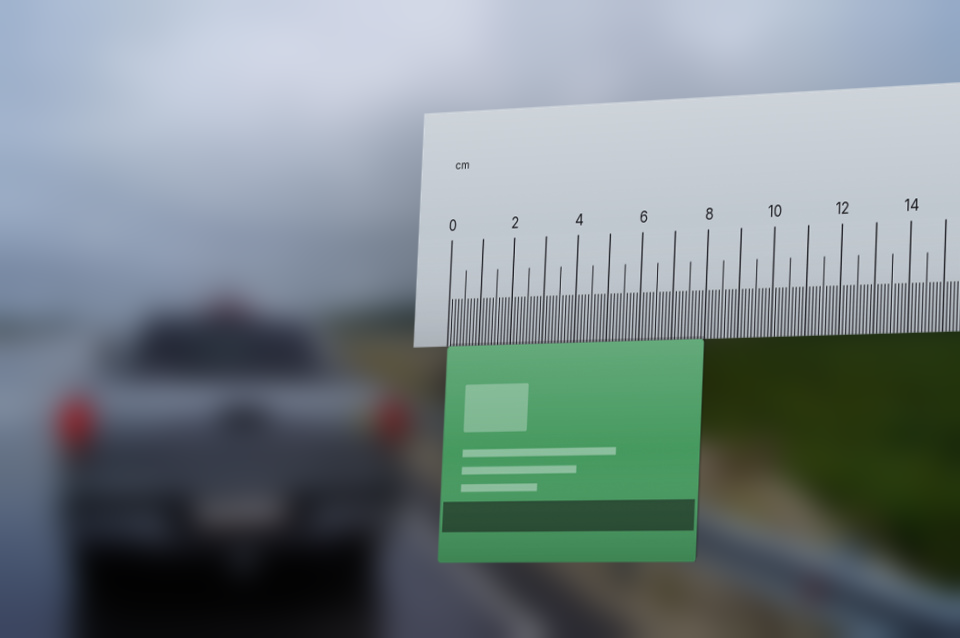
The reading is value=8 unit=cm
